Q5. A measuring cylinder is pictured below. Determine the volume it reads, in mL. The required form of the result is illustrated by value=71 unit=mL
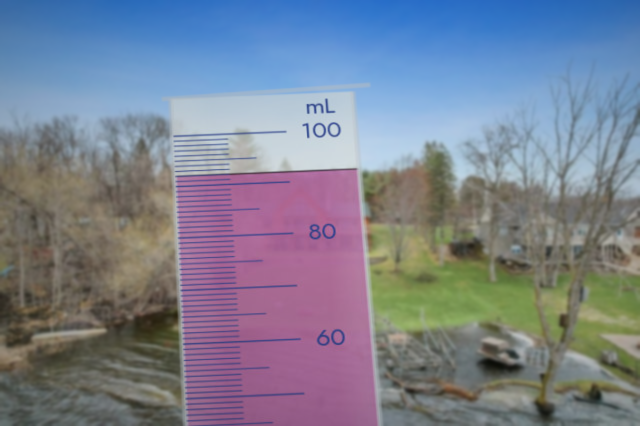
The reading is value=92 unit=mL
